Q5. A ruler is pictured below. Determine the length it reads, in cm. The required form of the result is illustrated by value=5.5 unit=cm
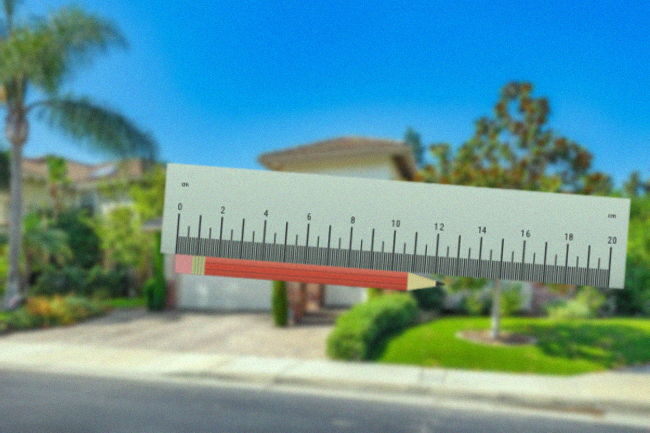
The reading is value=12.5 unit=cm
